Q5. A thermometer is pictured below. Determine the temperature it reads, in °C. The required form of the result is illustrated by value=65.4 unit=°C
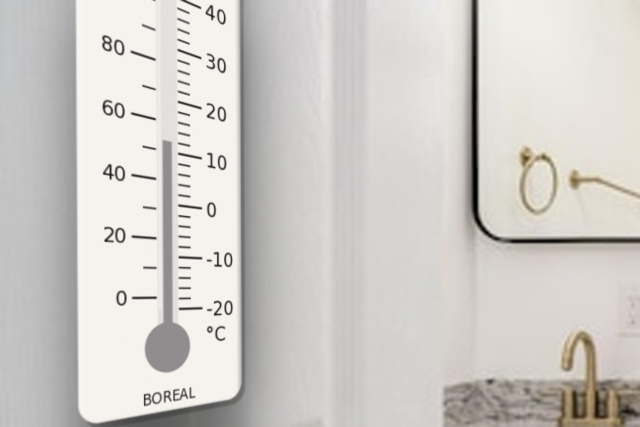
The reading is value=12 unit=°C
